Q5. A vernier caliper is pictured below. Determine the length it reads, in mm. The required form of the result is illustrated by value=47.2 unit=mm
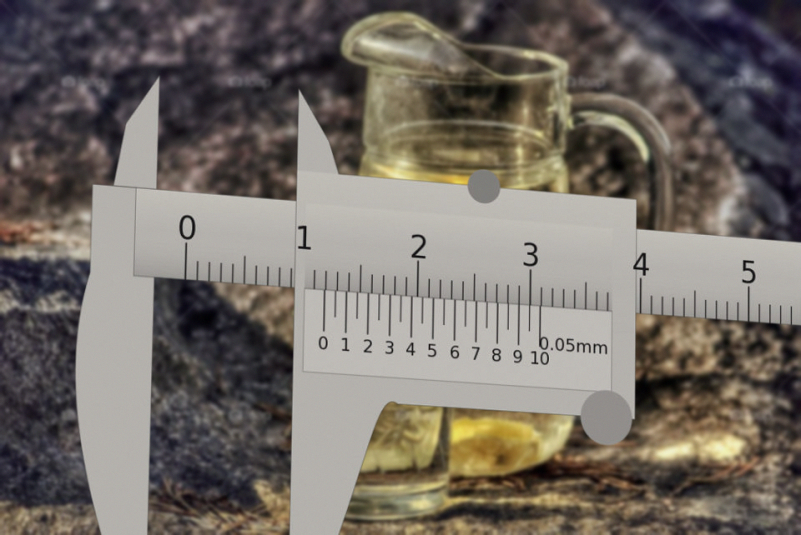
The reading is value=11.9 unit=mm
